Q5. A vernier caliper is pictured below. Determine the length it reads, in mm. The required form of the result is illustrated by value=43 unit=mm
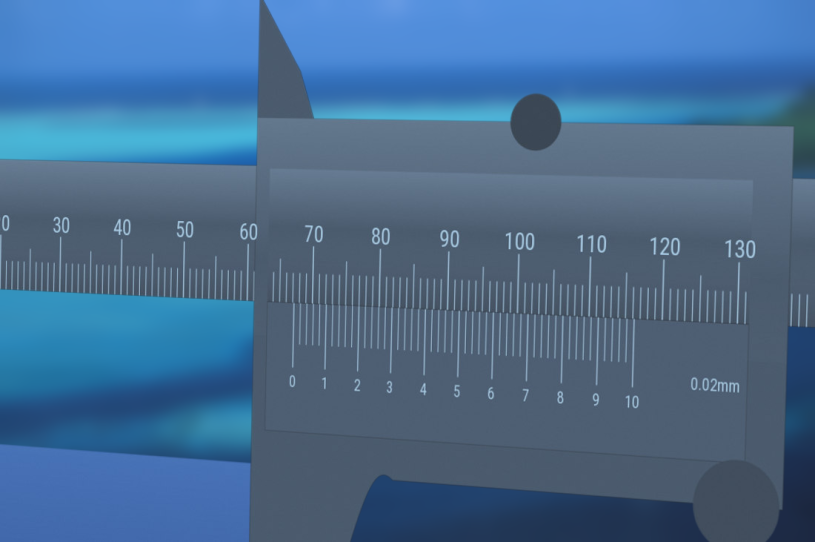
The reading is value=67.2 unit=mm
